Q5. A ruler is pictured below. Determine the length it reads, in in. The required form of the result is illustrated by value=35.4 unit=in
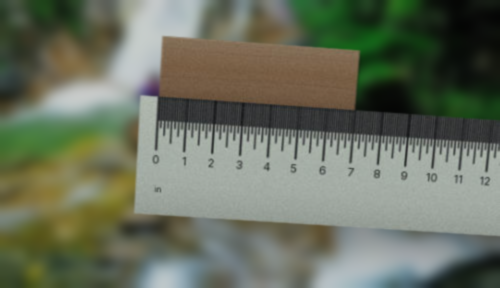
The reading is value=7 unit=in
